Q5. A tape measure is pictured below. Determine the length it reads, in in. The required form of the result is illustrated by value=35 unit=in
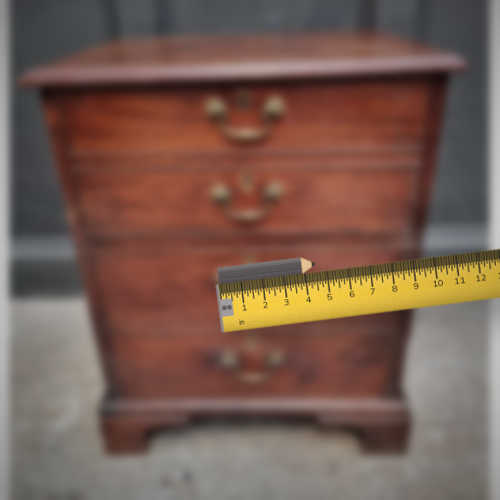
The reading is value=4.5 unit=in
